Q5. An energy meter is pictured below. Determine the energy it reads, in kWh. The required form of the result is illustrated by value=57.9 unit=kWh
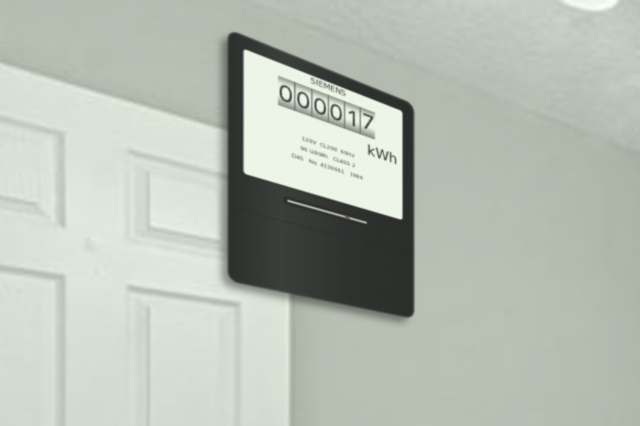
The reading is value=17 unit=kWh
